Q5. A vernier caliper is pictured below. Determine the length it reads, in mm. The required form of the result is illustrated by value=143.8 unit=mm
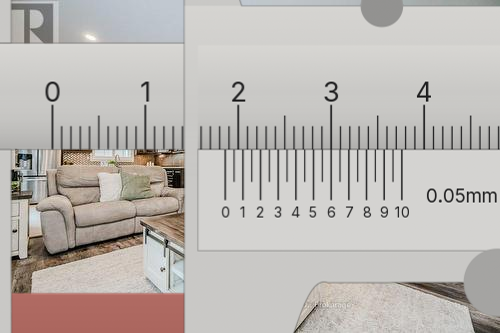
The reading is value=18.6 unit=mm
